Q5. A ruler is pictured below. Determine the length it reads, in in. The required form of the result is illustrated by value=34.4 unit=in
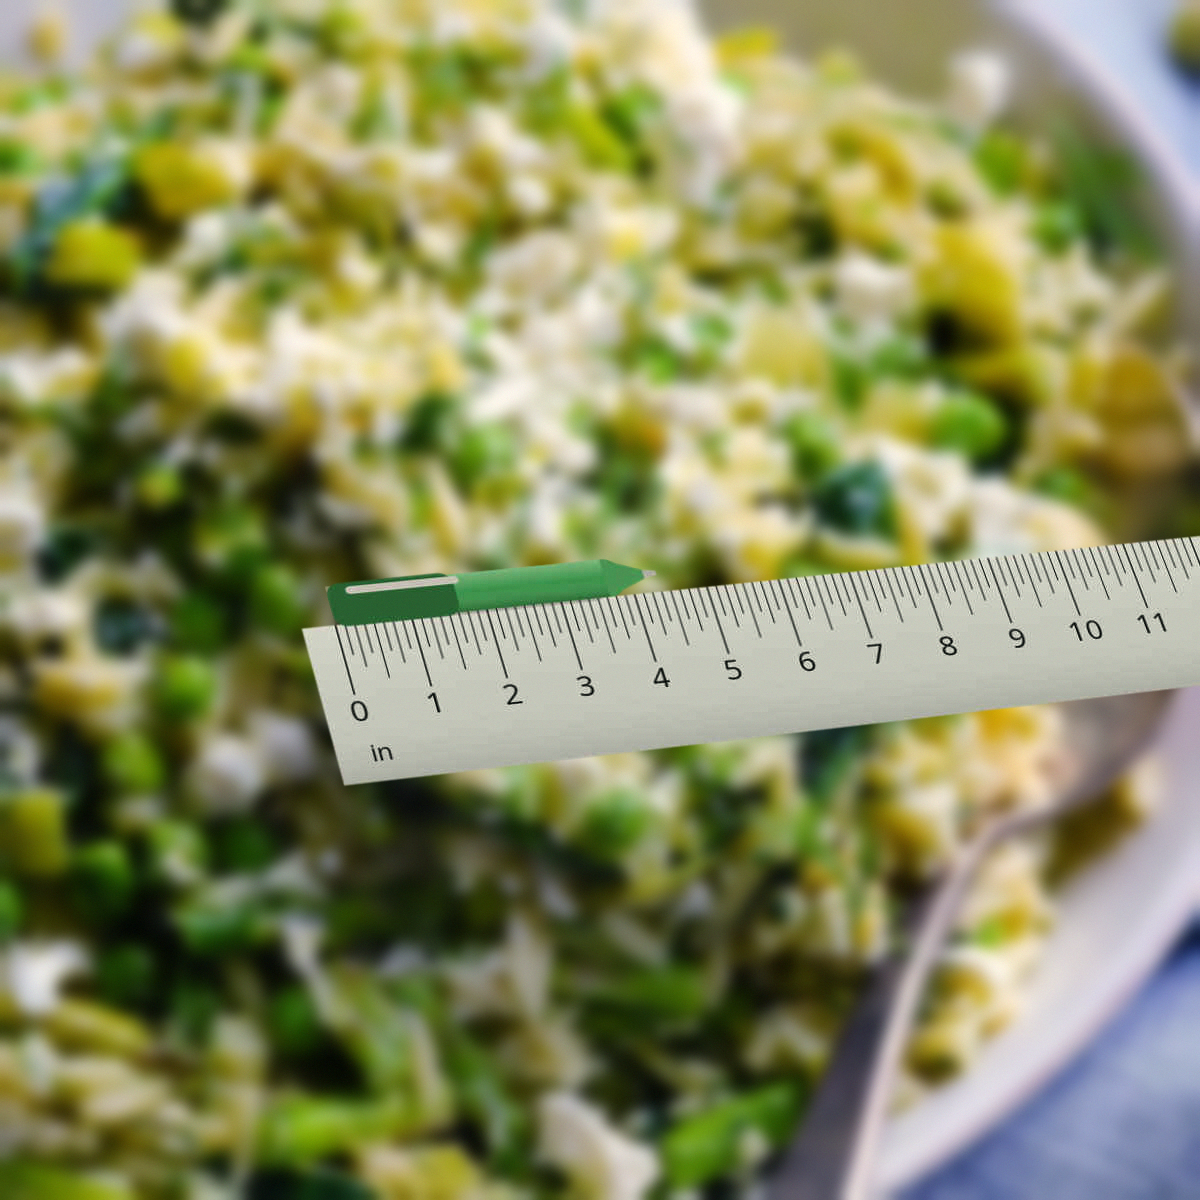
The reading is value=4.375 unit=in
